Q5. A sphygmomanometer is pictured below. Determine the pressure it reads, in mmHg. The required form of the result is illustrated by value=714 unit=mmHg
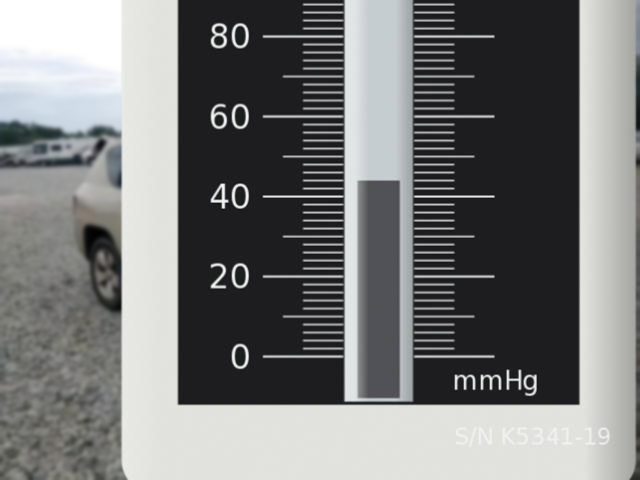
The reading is value=44 unit=mmHg
